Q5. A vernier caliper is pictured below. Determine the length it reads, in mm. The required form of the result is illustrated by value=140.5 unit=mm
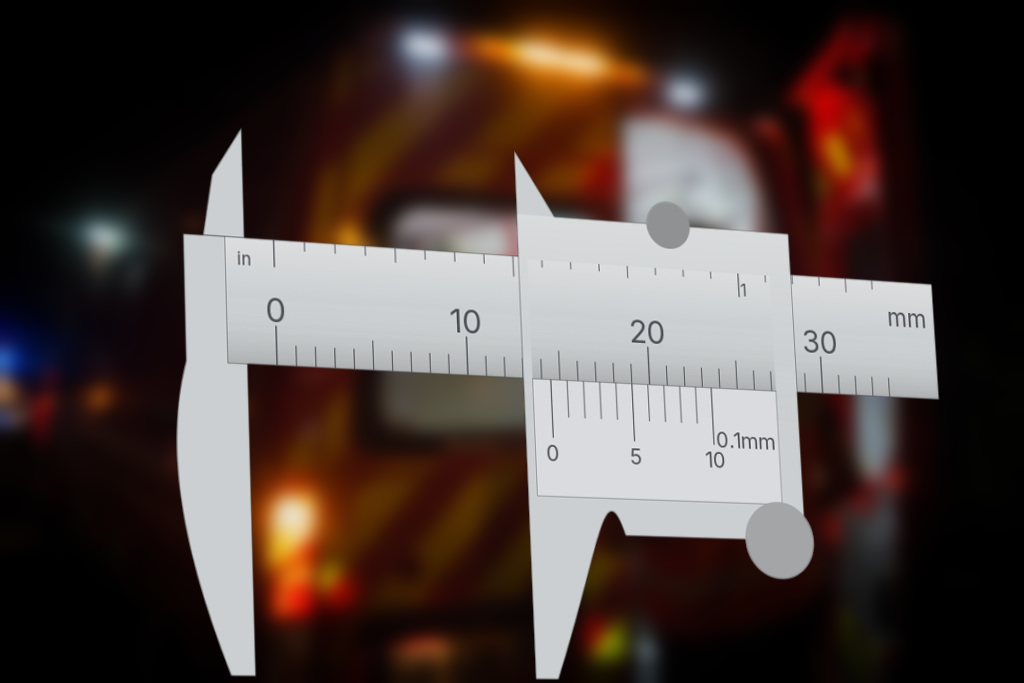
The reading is value=14.5 unit=mm
